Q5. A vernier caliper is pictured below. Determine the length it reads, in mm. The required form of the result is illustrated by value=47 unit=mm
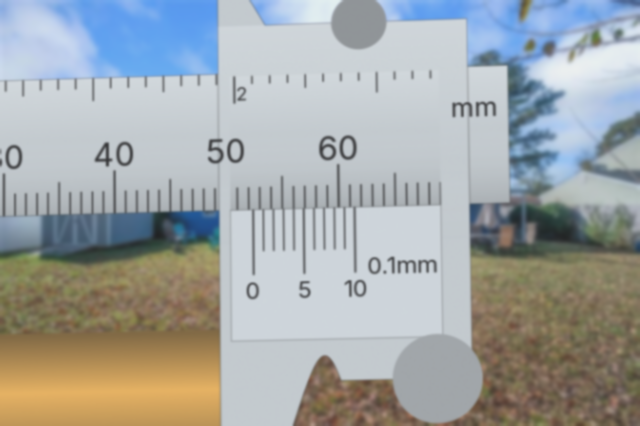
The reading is value=52.4 unit=mm
